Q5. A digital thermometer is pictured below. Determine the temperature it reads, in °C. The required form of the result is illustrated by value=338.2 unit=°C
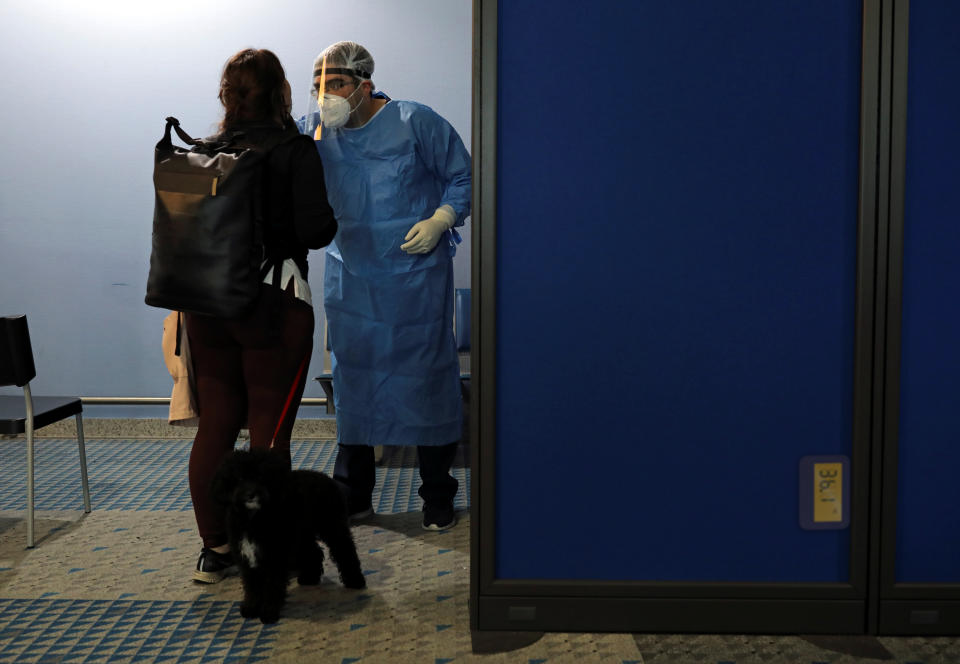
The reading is value=36.1 unit=°C
